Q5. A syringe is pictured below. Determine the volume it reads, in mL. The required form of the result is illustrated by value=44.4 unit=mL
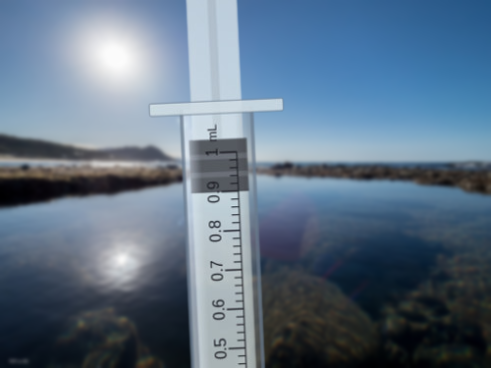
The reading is value=0.9 unit=mL
